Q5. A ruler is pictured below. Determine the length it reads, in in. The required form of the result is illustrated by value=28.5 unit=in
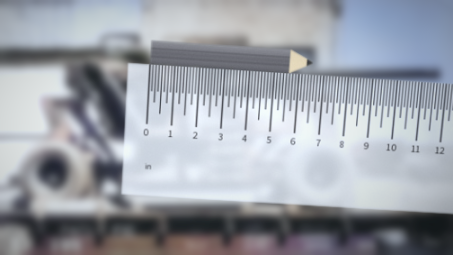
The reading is value=6.5 unit=in
